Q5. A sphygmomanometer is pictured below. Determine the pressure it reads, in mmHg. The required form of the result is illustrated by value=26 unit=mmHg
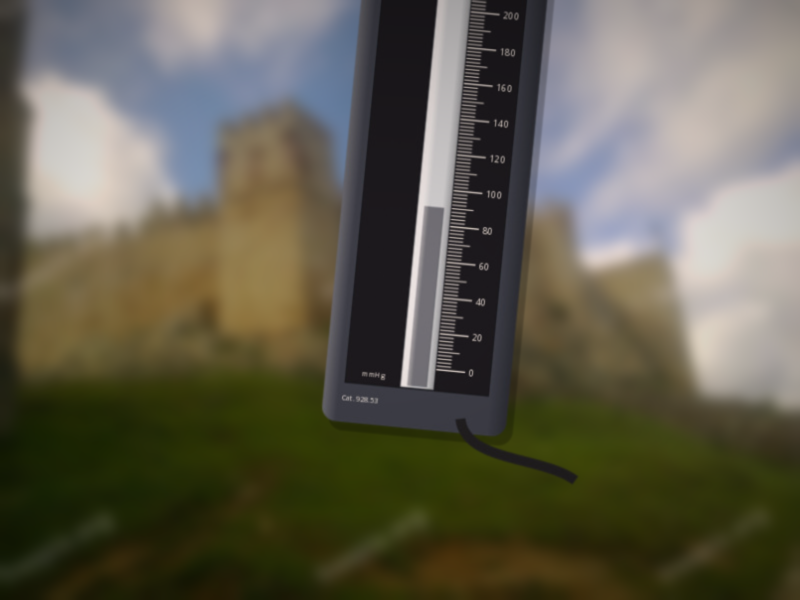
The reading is value=90 unit=mmHg
